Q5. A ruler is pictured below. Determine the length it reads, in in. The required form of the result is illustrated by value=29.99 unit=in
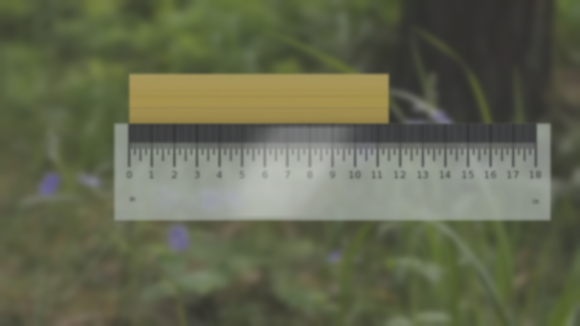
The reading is value=11.5 unit=in
